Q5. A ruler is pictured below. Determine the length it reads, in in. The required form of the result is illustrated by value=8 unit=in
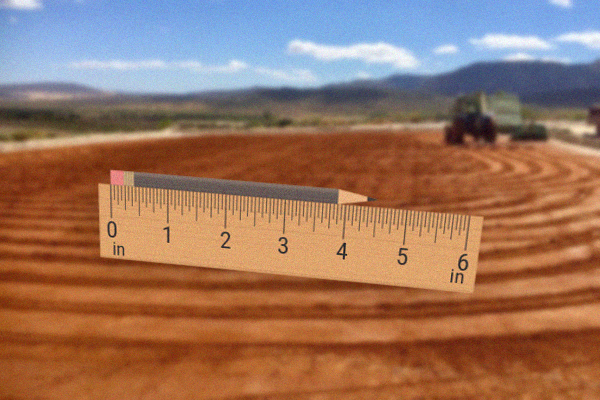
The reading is value=4.5 unit=in
